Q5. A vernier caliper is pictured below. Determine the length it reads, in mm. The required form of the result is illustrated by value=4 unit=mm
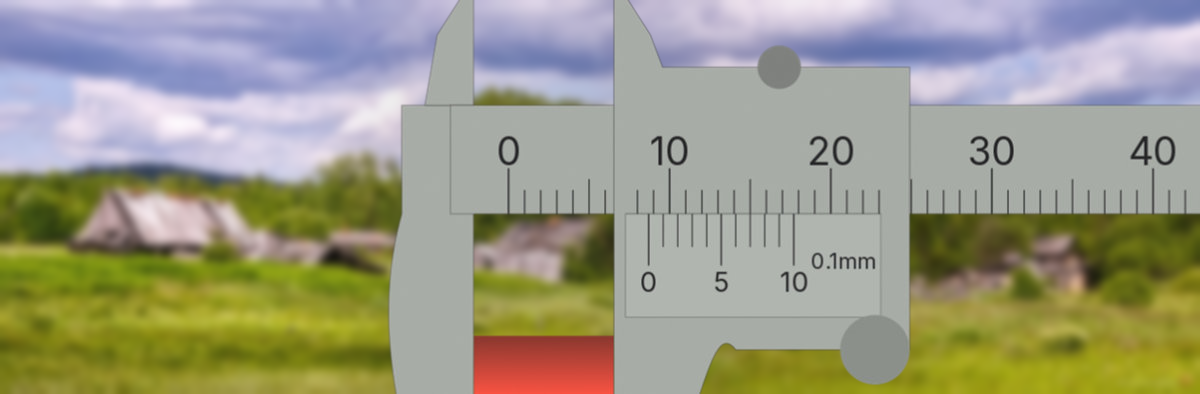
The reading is value=8.7 unit=mm
